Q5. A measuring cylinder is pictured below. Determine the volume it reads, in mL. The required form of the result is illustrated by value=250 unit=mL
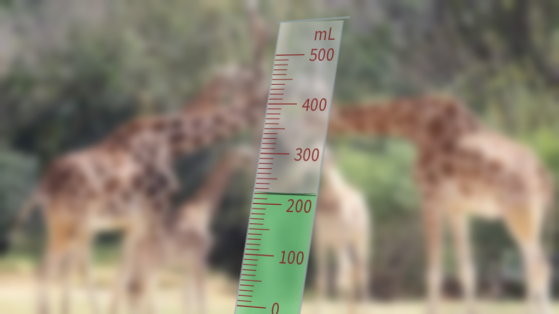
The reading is value=220 unit=mL
